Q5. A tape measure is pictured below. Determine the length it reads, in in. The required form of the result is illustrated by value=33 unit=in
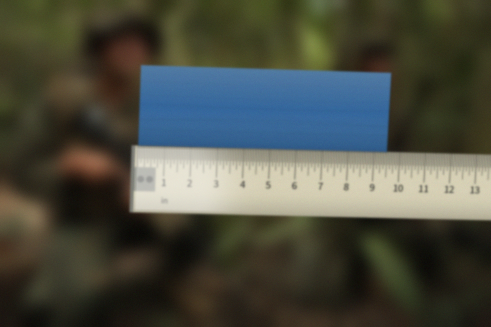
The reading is value=9.5 unit=in
